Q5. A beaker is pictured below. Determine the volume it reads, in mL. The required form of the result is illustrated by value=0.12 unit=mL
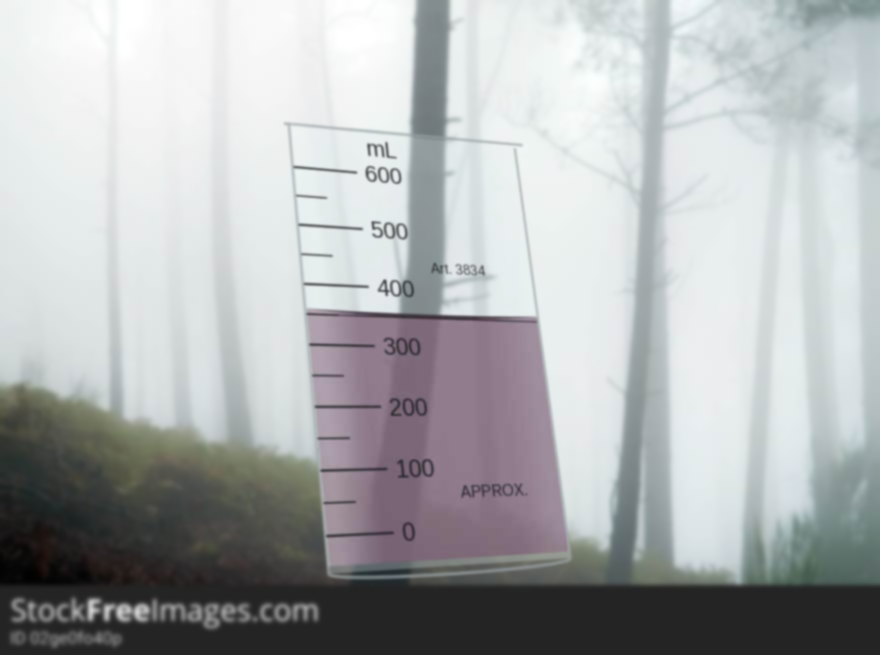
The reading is value=350 unit=mL
